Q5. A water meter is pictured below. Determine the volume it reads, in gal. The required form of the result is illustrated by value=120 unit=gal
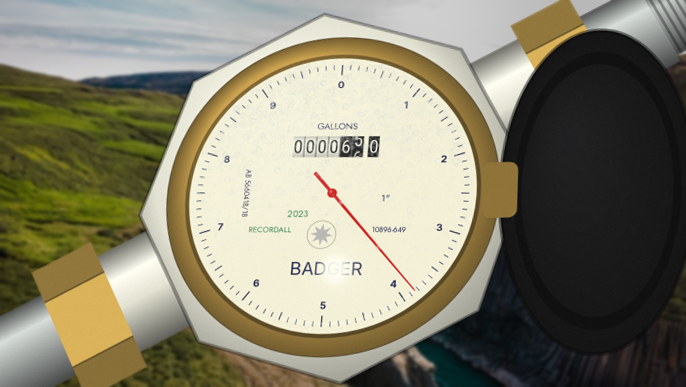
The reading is value=653.8 unit=gal
